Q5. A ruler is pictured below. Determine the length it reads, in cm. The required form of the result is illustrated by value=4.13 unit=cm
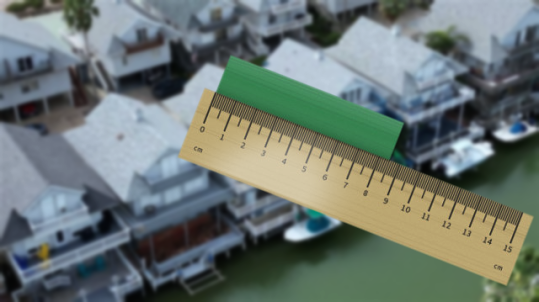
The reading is value=8.5 unit=cm
